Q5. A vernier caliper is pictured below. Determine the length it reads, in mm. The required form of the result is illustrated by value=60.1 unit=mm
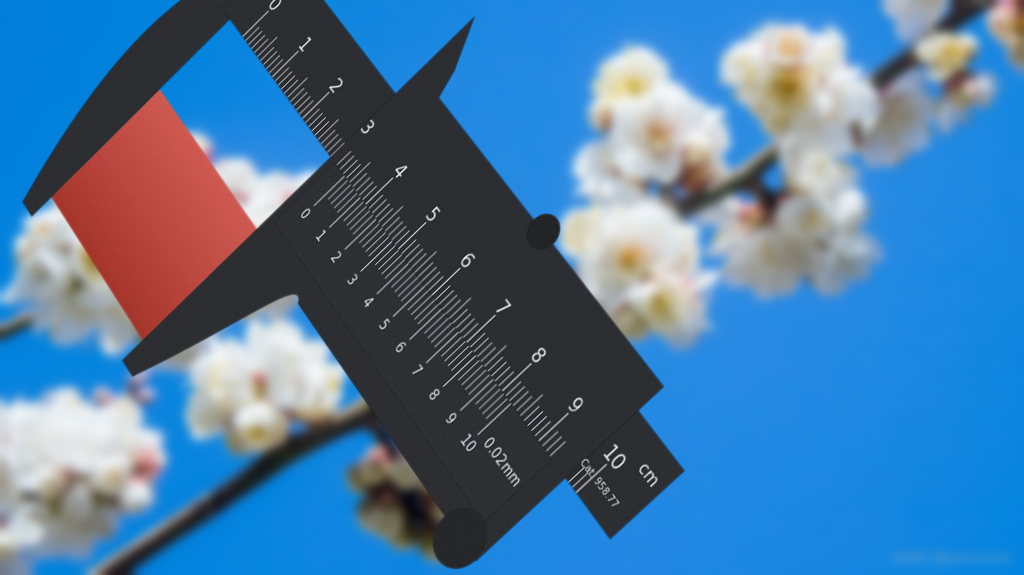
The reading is value=33.5 unit=mm
